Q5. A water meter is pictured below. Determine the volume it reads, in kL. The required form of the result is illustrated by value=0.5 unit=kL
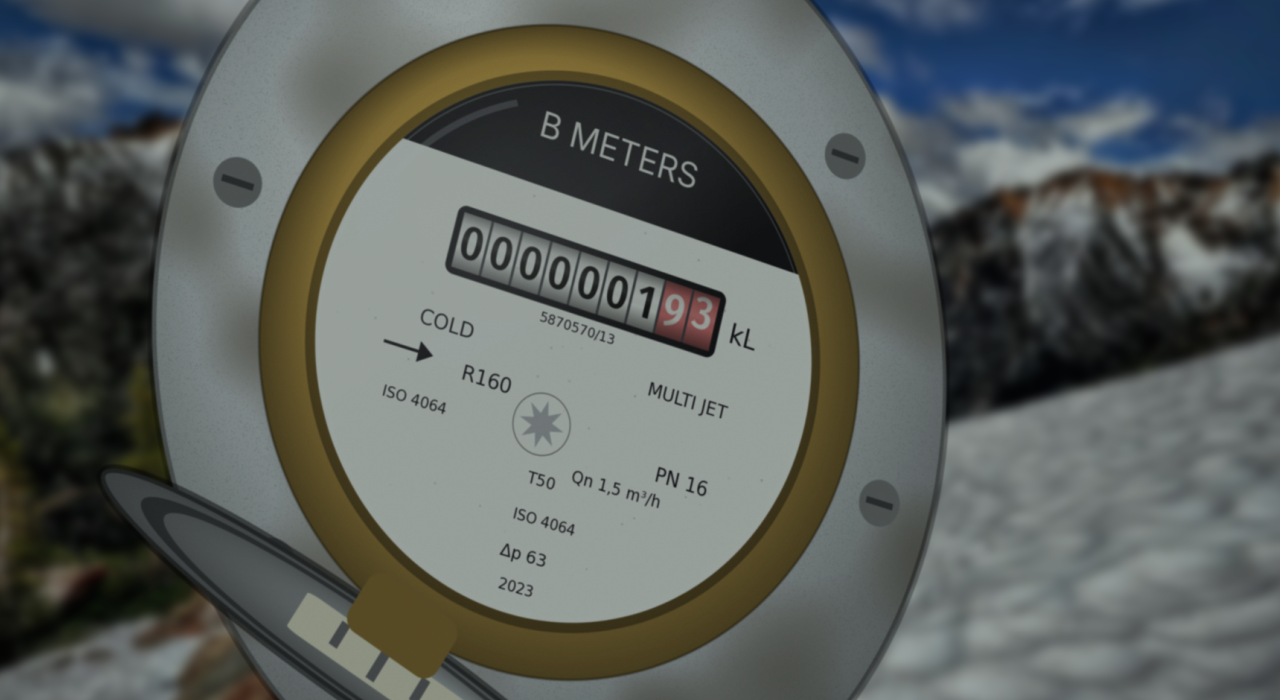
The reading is value=1.93 unit=kL
